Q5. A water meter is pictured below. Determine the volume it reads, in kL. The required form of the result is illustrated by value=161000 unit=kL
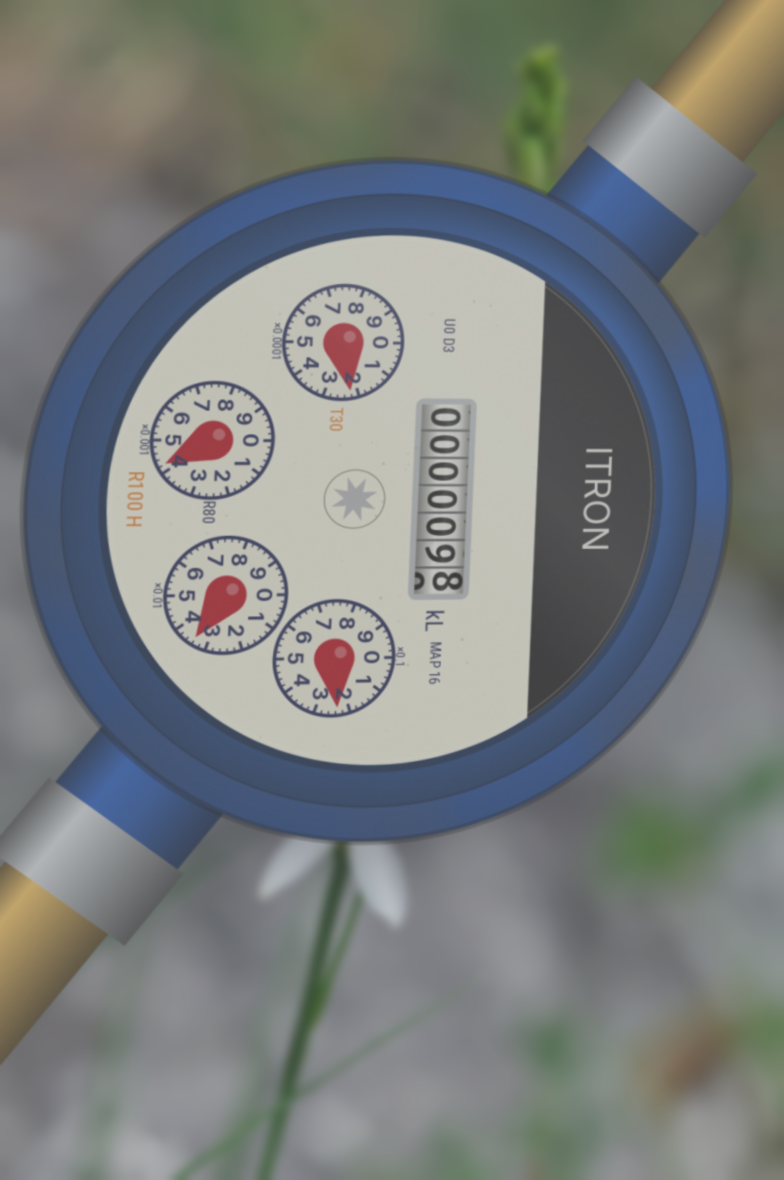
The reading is value=98.2342 unit=kL
